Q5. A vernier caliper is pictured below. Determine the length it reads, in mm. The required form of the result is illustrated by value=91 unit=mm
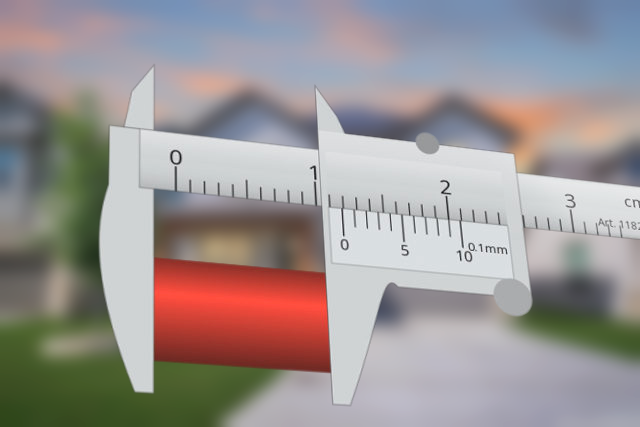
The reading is value=11.9 unit=mm
